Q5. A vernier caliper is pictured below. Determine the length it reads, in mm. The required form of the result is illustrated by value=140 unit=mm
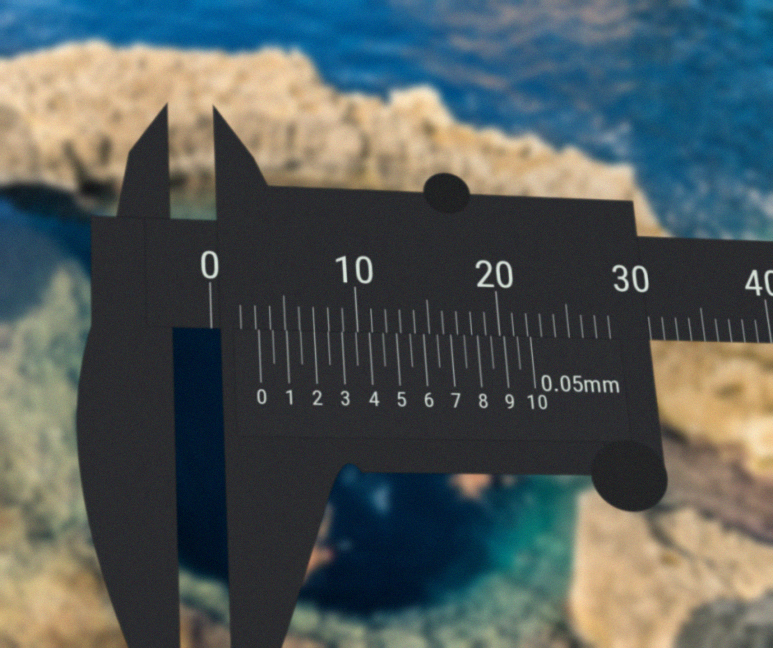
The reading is value=3.2 unit=mm
